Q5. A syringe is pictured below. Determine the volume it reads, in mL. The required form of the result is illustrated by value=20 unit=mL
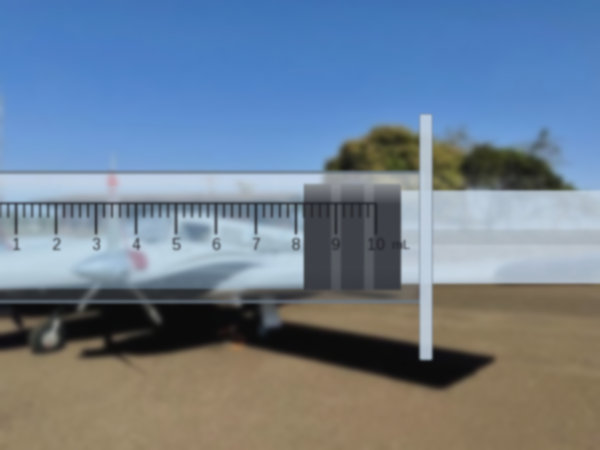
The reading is value=8.2 unit=mL
